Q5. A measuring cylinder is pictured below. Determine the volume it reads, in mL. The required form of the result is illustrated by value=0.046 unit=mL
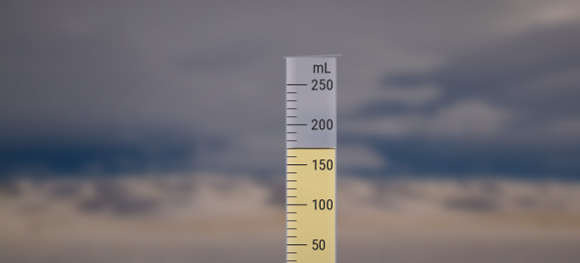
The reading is value=170 unit=mL
